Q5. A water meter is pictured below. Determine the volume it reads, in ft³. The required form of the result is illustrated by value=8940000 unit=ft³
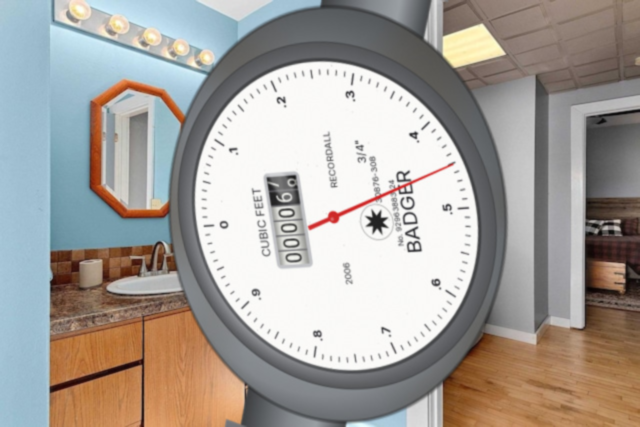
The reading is value=67.45 unit=ft³
